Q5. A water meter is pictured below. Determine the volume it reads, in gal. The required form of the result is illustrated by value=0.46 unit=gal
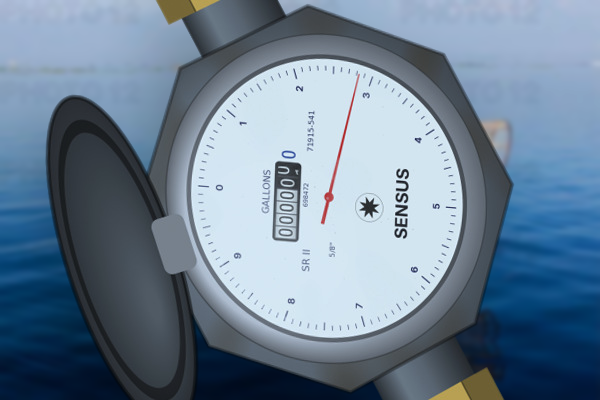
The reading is value=2.8 unit=gal
